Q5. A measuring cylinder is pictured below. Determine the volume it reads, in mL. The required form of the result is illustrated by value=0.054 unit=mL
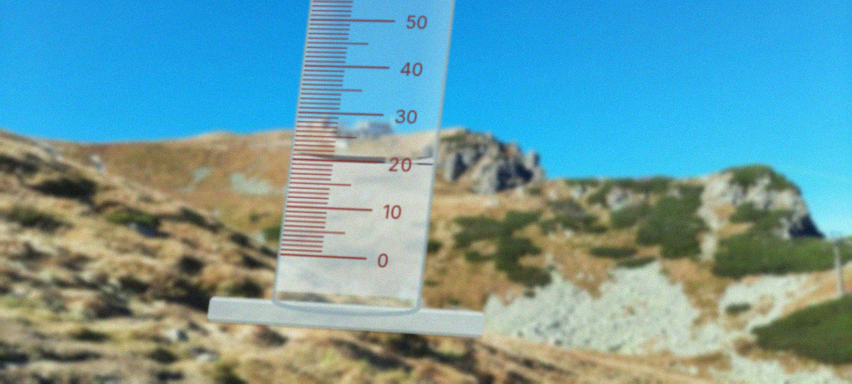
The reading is value=20 unit=mL
